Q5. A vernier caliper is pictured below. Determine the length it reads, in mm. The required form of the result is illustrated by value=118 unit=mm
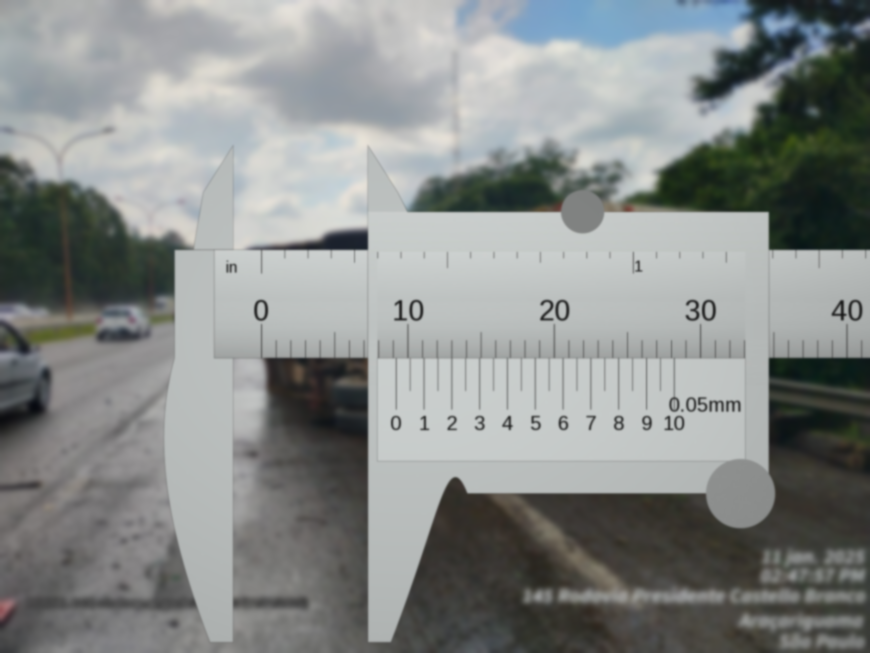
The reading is value=9.2 unit=mm
